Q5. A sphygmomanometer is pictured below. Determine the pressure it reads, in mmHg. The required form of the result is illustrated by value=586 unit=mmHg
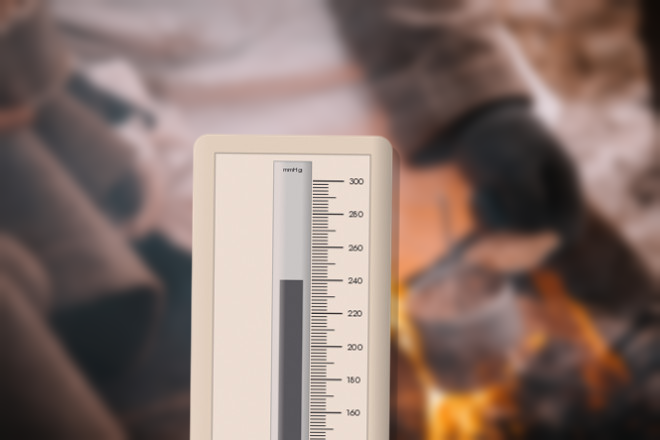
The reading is value=240 unit=mmHg
